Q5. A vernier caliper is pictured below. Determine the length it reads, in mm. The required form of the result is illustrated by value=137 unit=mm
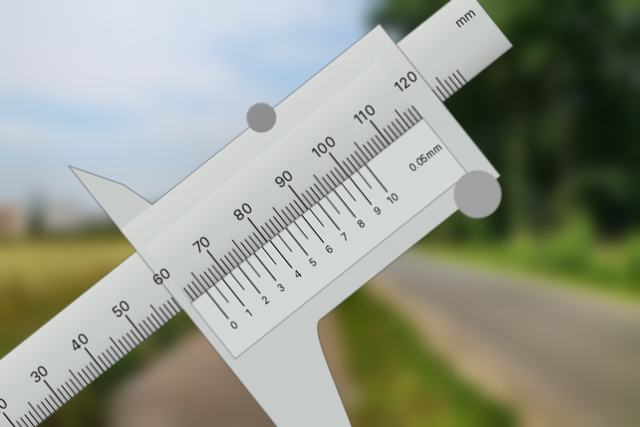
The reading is value=65.0 unit=mm
